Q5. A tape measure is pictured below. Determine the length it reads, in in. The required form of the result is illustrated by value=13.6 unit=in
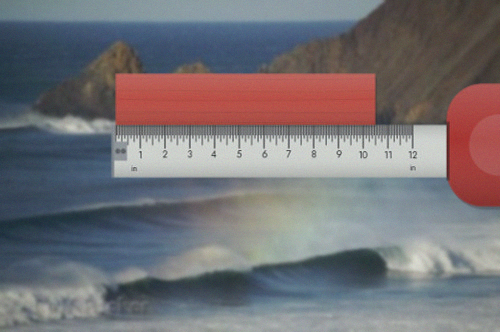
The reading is value=10.5 unit=in
